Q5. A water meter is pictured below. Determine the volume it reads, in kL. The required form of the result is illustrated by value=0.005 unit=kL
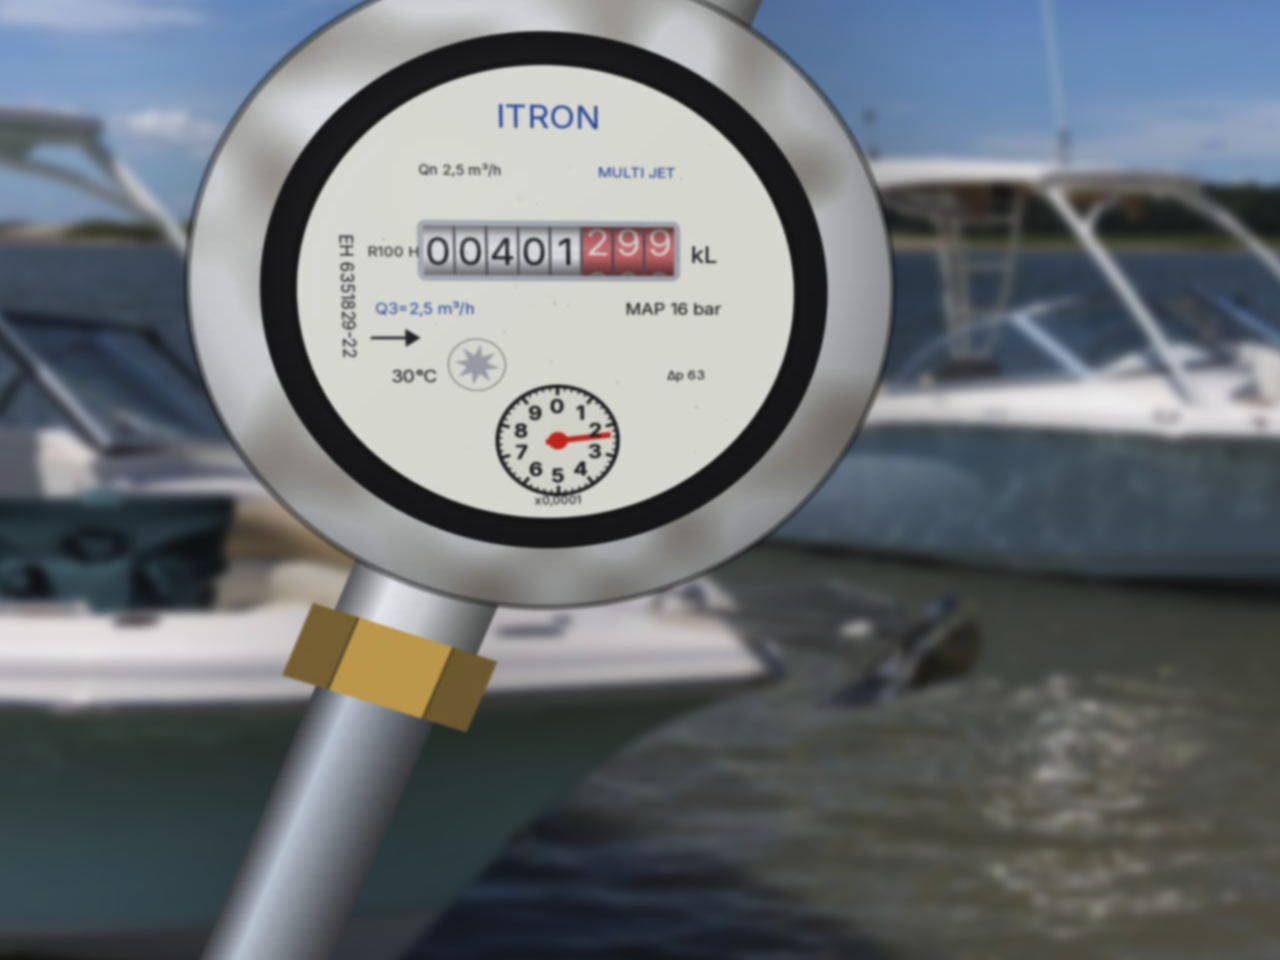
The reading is value=401.2992 unit=kL
